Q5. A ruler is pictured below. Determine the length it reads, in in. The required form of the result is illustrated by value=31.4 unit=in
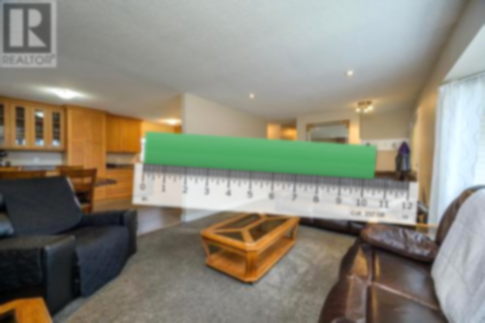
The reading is value=10.5 unit=in
